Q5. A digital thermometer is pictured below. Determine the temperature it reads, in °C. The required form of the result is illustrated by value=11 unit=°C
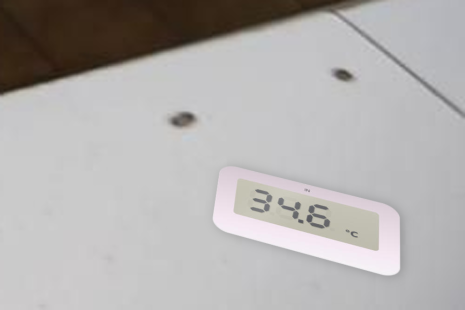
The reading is value=34.6 unit=°C
